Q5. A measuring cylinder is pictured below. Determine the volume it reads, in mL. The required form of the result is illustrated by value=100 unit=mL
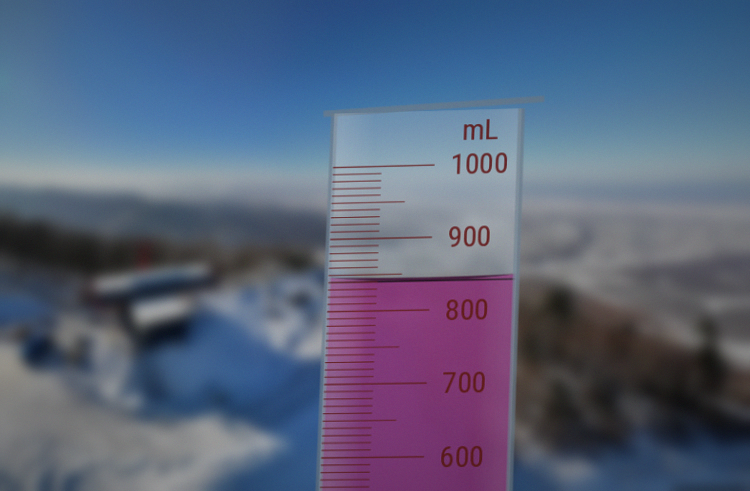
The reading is value=840 unit=mL
